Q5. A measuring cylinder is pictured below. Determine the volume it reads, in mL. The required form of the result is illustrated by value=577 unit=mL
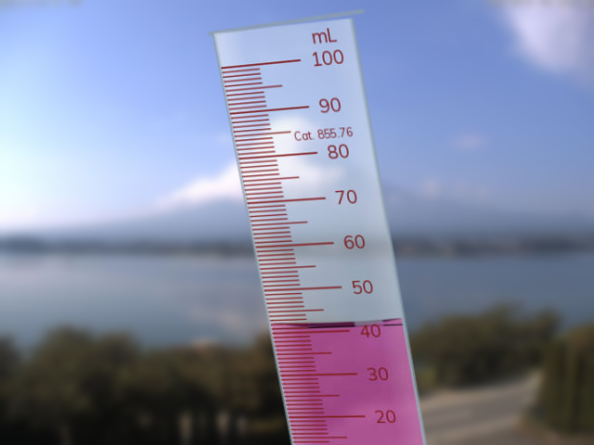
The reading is value=41 unit=mL
